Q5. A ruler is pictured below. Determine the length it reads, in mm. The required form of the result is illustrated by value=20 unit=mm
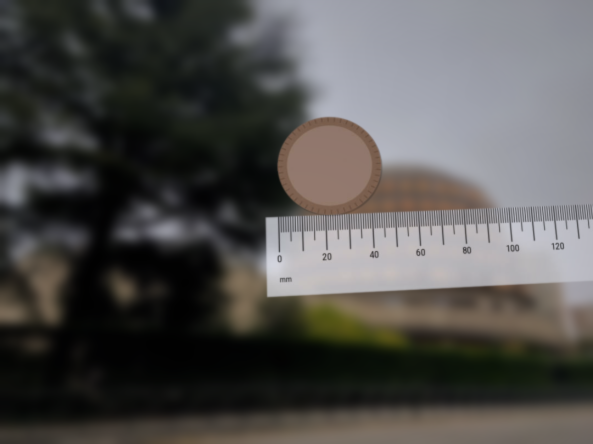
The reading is value=45 unit=mm
